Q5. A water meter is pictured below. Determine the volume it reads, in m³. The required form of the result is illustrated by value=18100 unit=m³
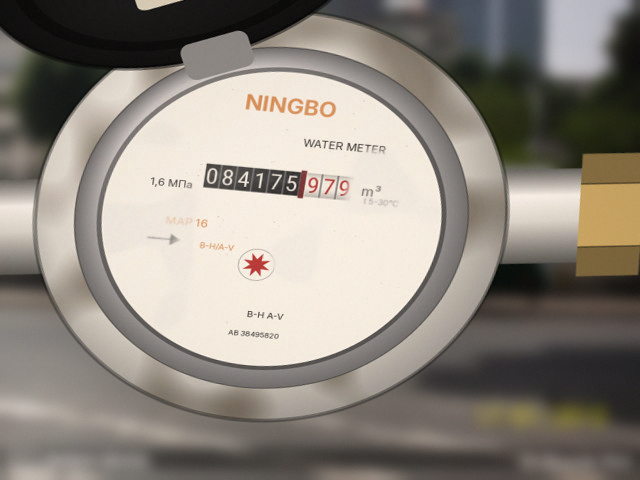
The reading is value=84175.979 unit=m³
